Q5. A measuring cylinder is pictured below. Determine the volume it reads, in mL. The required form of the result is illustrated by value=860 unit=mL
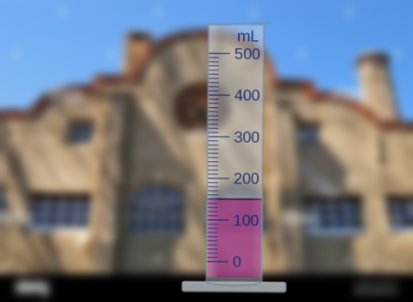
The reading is value=150 unit=mL
